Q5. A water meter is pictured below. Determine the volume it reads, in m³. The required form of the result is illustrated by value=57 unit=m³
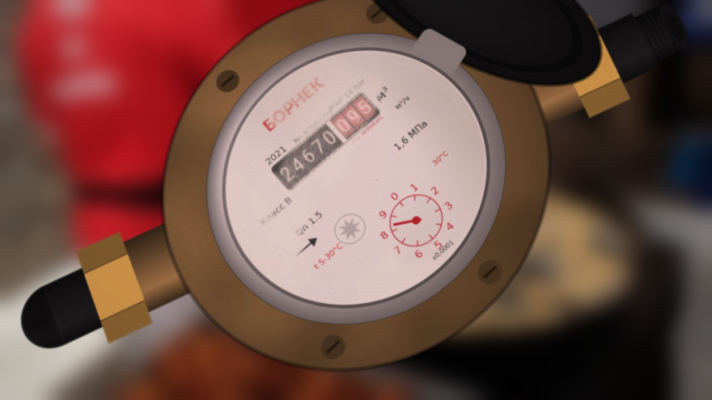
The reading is value=24670.0958 unit=m³
